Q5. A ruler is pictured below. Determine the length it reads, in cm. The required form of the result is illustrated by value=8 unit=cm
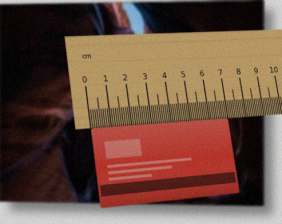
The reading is value=7 unit=cm
